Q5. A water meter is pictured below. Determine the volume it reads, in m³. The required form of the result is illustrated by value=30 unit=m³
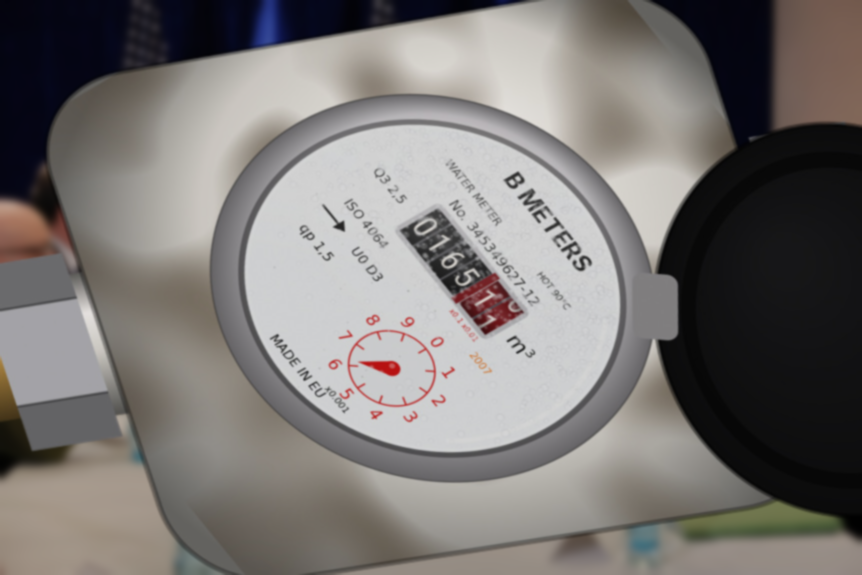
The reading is value=165.106 unit=m³
